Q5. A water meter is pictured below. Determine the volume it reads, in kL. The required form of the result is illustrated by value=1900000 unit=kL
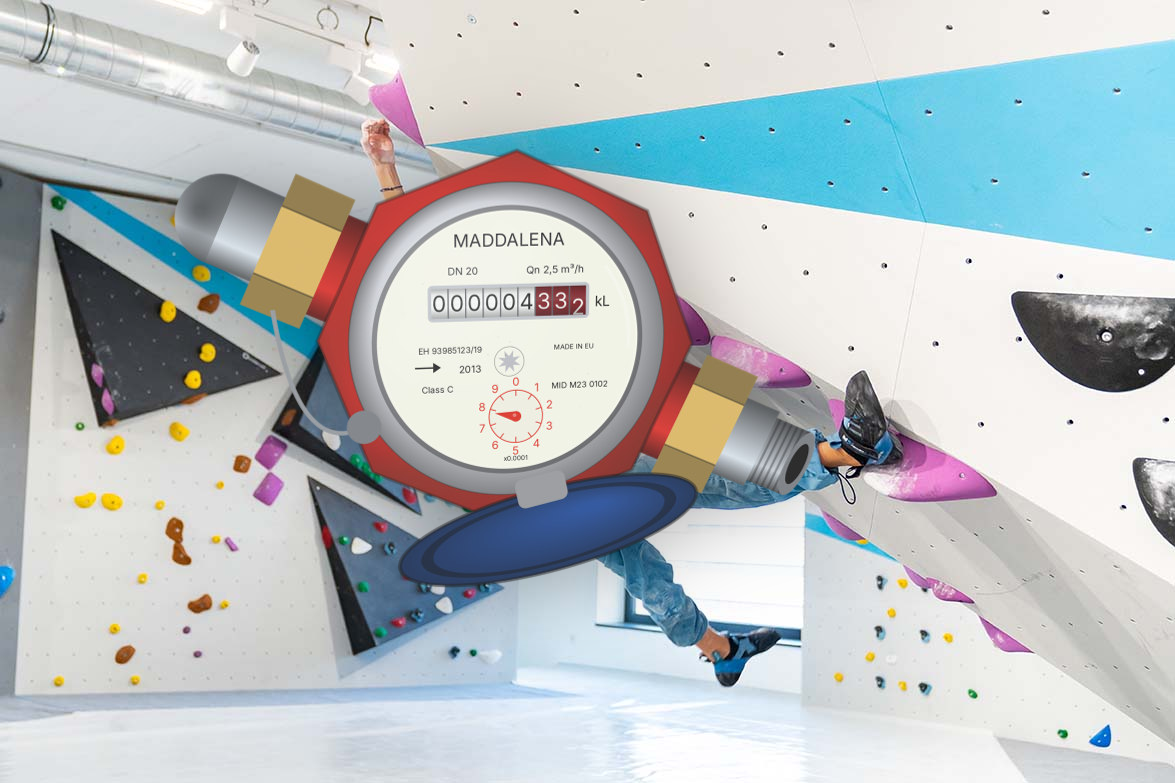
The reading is value=4.3317 unit=kL
